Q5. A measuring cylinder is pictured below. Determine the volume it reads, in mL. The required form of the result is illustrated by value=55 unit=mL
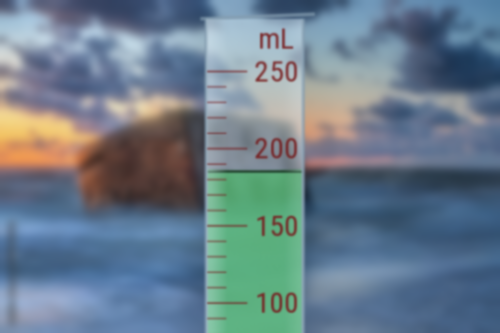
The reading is value=185 unit=mL
